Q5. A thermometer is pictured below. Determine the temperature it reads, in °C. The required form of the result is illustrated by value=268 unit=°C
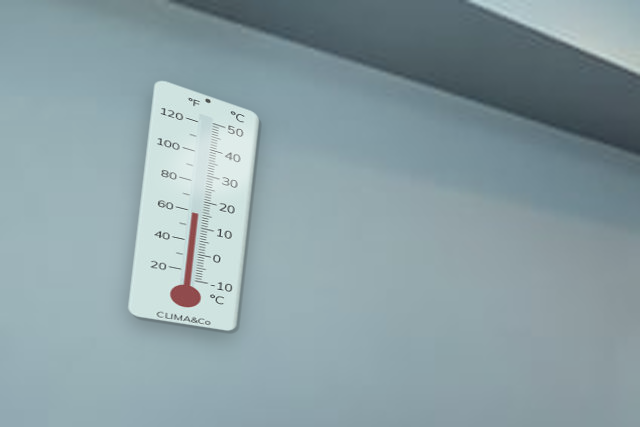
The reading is value=15 unit=°C
